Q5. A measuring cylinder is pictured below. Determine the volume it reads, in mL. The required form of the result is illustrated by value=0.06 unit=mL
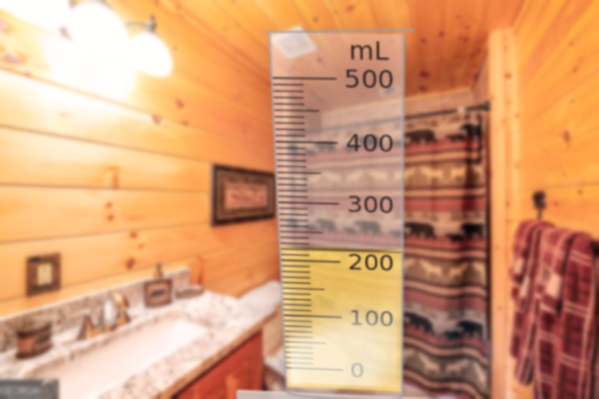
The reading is value=220 unit=mL
